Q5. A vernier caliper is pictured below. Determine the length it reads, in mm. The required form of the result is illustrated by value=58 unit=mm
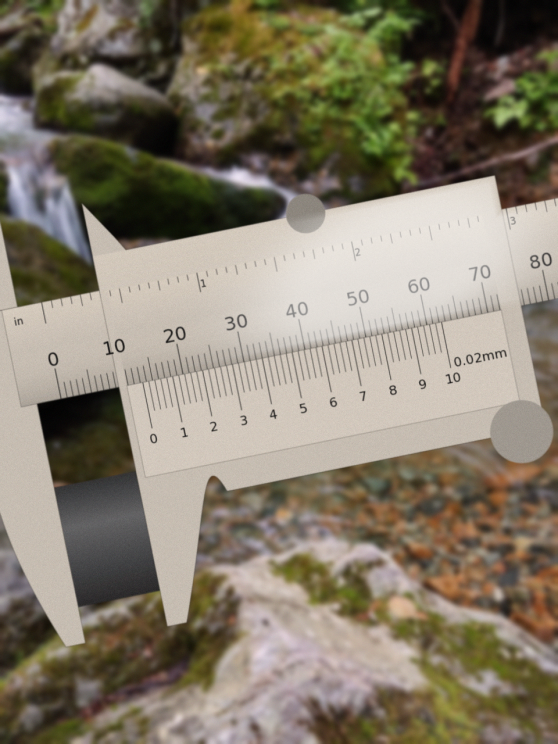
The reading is value=13.4 unit=mm
